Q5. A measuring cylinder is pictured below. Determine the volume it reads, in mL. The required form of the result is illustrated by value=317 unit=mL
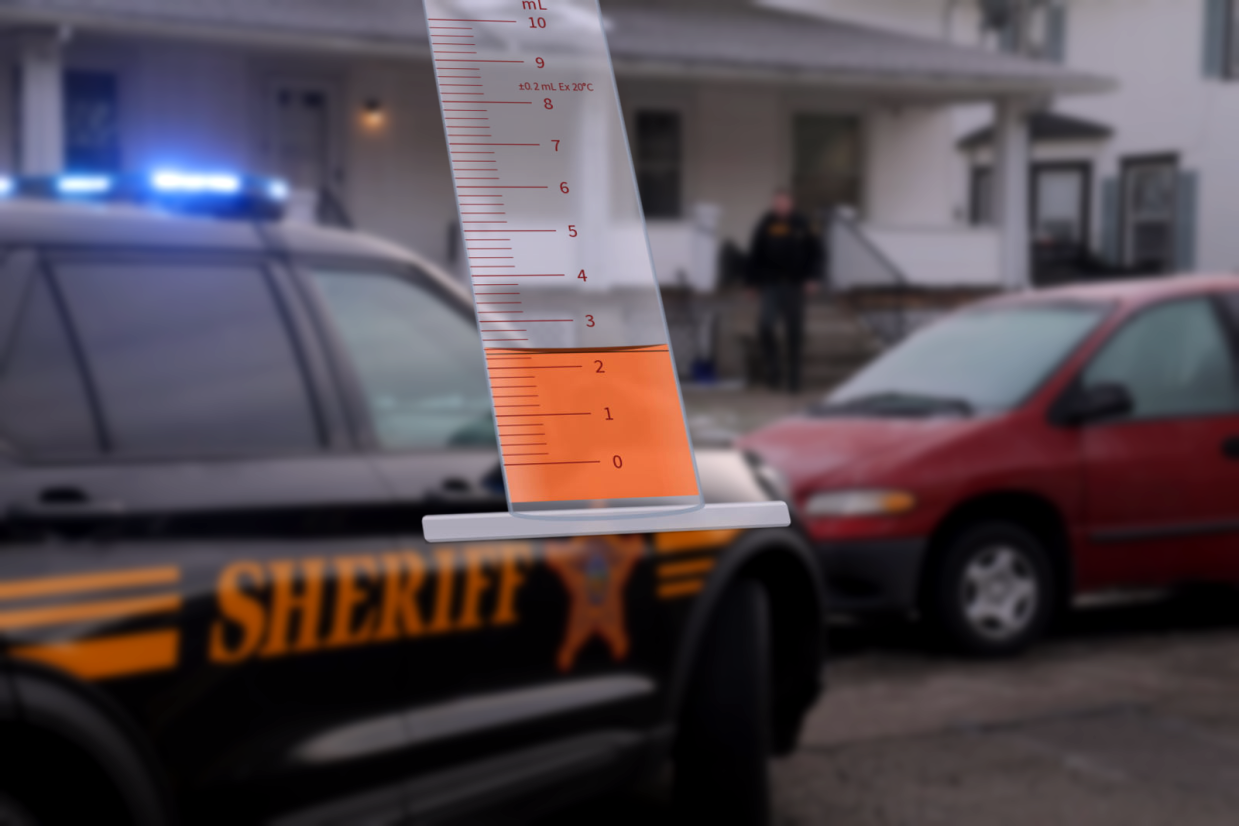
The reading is value=2.3 unit=mL
